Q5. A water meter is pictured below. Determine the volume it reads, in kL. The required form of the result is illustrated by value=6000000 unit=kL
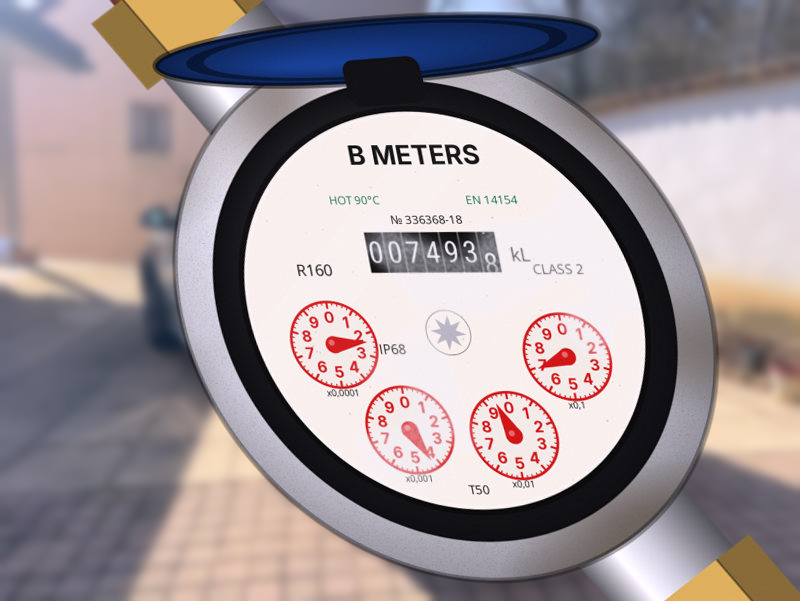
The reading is value=74937.6942 unit=kL
